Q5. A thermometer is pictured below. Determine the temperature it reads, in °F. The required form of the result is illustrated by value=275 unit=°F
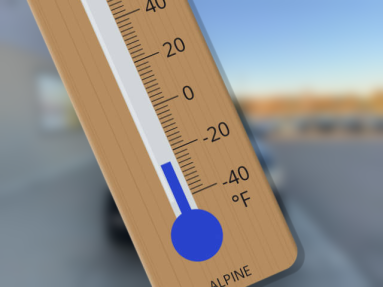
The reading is value=-24 unit=°F
